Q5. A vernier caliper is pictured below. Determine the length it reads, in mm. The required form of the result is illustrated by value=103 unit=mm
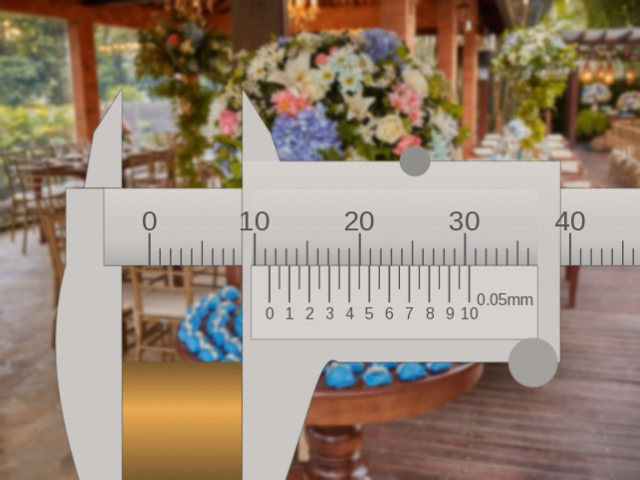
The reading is value=11.4 unit=mm
